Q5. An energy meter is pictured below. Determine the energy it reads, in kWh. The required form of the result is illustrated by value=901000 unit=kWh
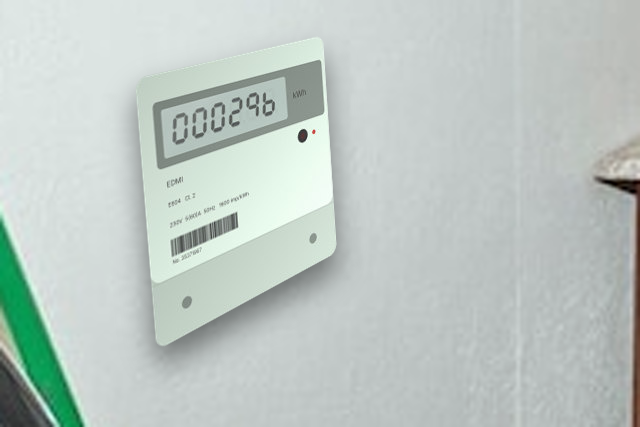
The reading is value=296 unit=kWh
